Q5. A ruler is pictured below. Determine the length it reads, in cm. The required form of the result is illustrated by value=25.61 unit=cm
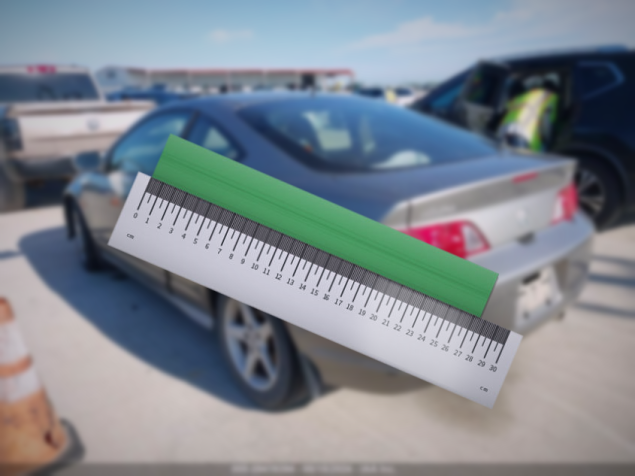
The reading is value=27.5 unit=cm
